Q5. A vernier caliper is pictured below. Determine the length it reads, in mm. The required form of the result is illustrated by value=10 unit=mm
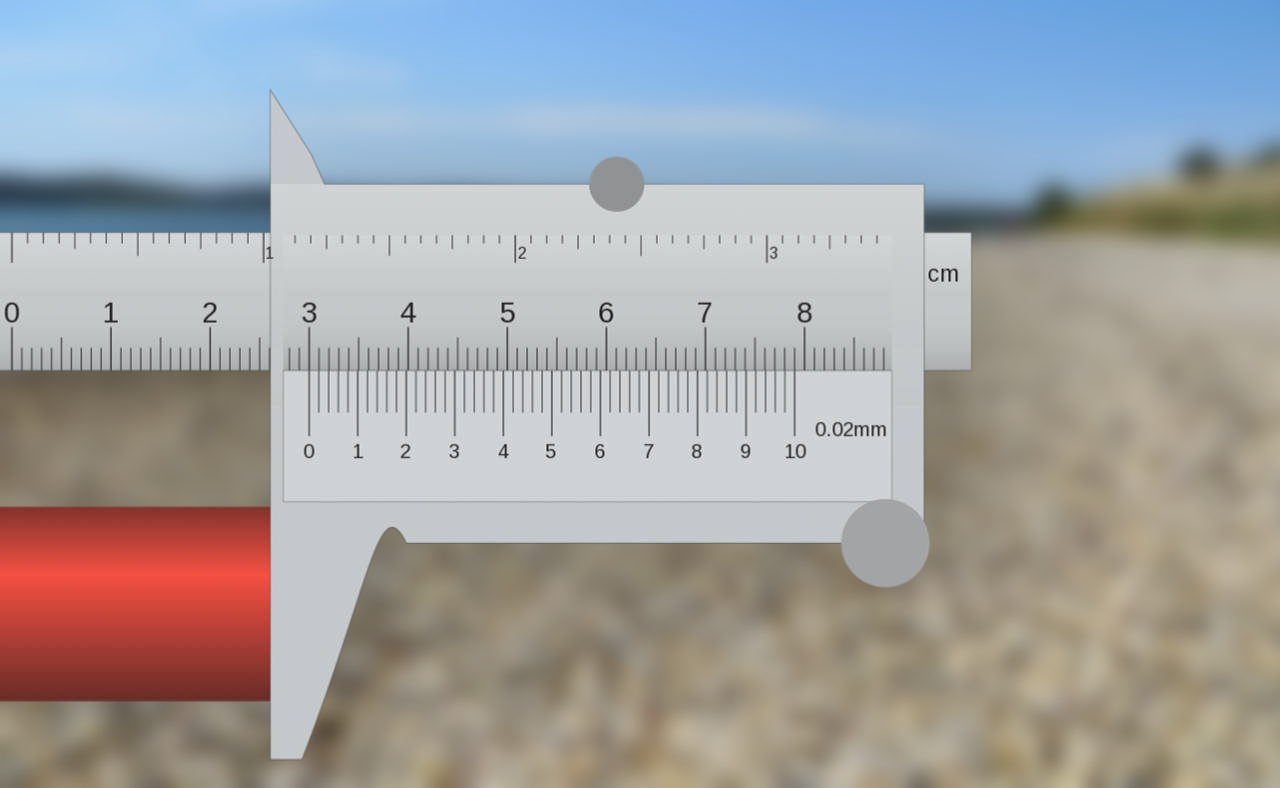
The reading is value=30.0 unit=mm
